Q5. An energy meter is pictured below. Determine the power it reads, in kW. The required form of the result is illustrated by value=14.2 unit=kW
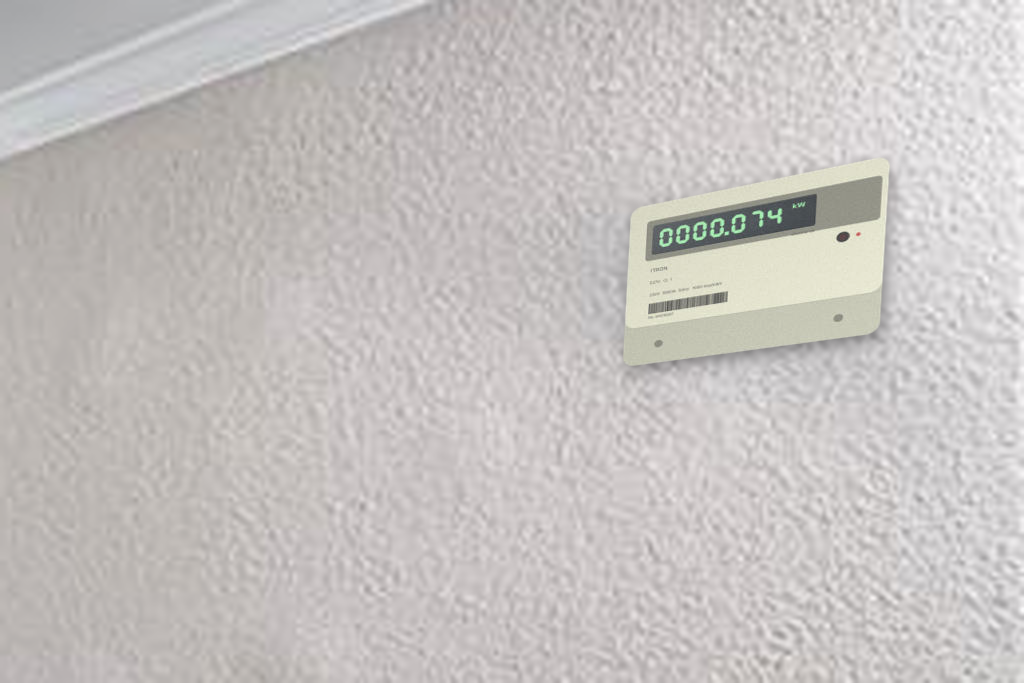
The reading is value=0.074 unit=kW
